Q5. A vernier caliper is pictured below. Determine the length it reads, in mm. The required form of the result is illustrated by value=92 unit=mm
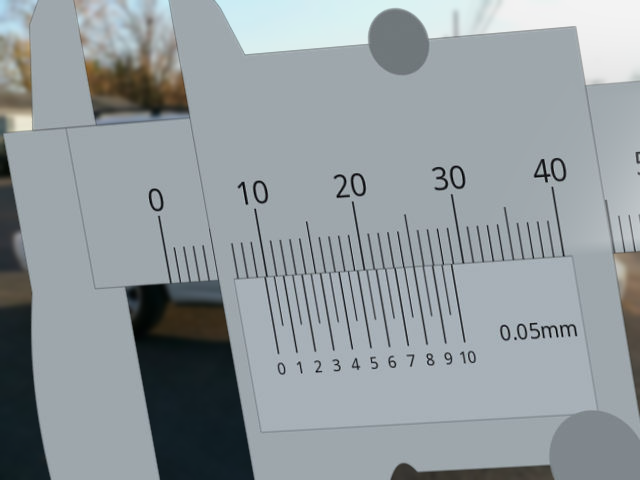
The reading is value=9.8 unit=mm
